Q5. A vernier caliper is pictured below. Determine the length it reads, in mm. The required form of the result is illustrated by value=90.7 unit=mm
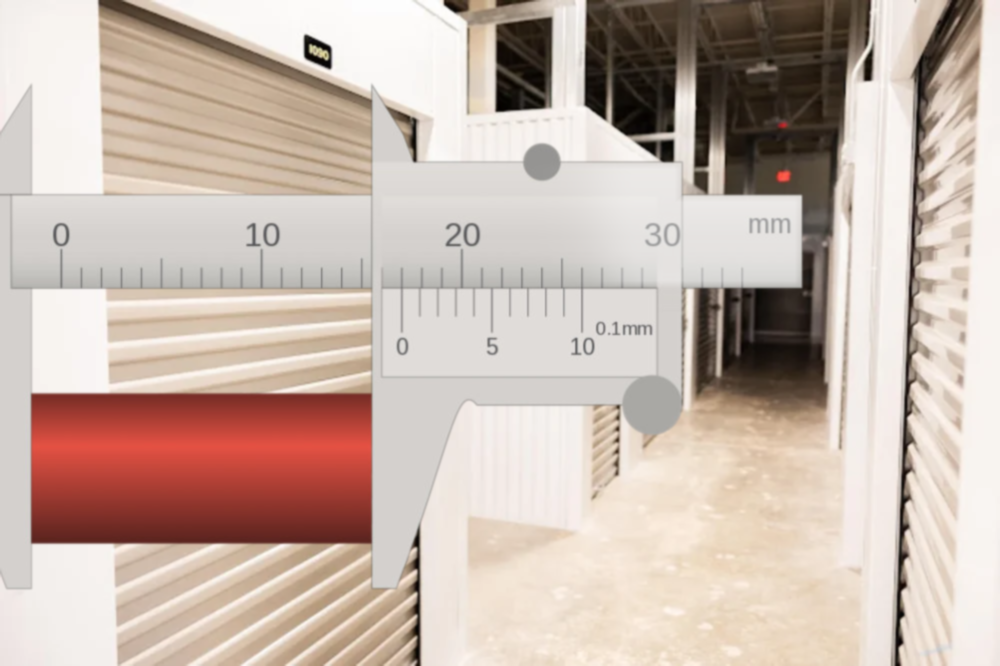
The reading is value=17.0 unit=mm
